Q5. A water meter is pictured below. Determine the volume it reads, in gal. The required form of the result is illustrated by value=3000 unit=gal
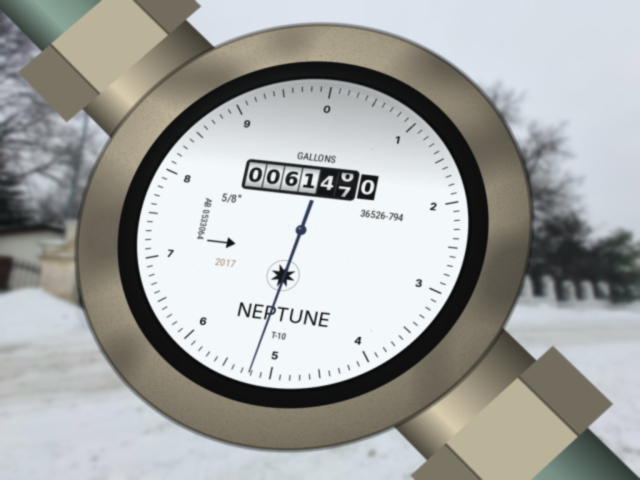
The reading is value=61465.2 unit=gal
